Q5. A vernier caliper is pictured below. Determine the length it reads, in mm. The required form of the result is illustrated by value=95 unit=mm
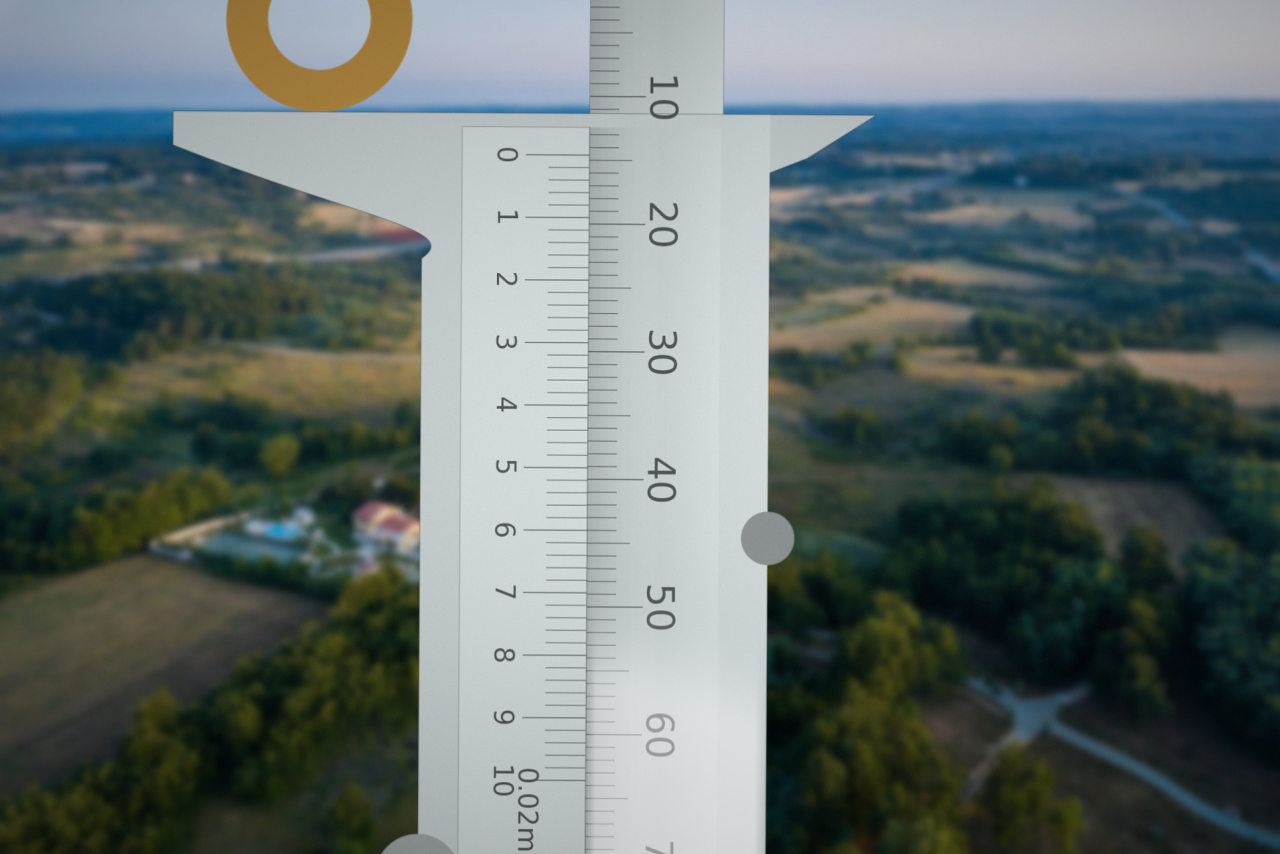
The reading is value=14.6 unit=mm
